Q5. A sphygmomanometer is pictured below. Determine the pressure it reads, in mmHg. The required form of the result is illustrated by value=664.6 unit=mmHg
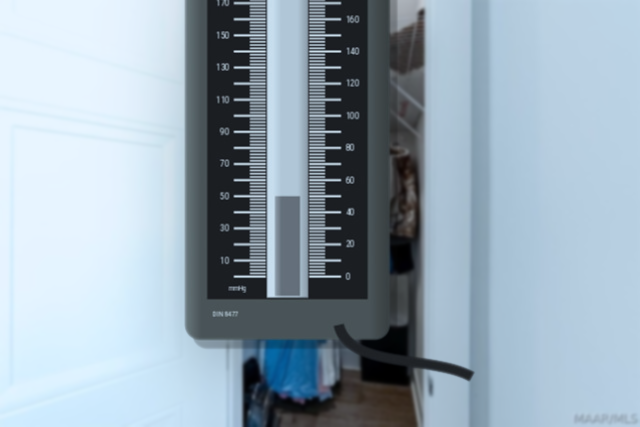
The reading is value=50 unit=mmHg
